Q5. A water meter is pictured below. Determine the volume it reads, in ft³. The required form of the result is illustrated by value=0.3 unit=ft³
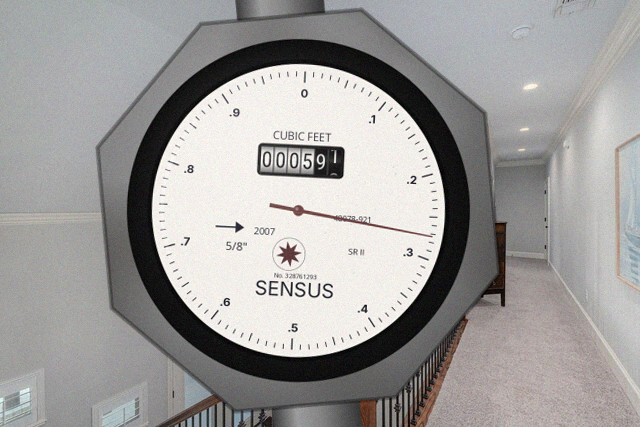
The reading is value=591.27 unit=ft³
